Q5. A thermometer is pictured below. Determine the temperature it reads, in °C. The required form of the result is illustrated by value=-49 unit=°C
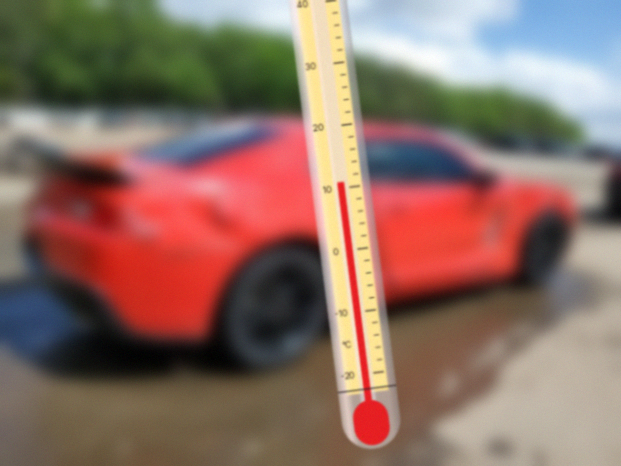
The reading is value=11 unit=°C
